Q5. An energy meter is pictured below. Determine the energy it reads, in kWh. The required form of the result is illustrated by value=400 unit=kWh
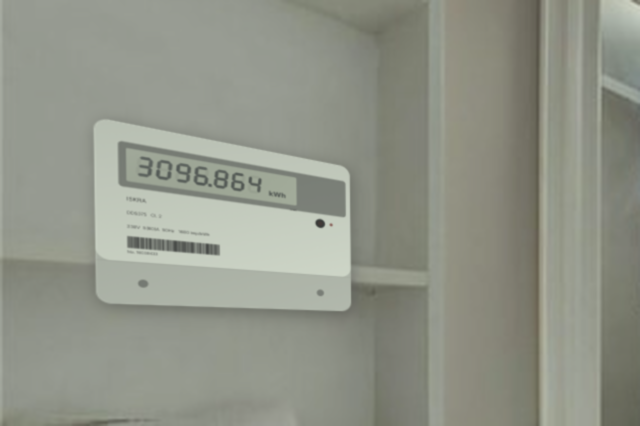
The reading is value=3096.864 unit=kWh
